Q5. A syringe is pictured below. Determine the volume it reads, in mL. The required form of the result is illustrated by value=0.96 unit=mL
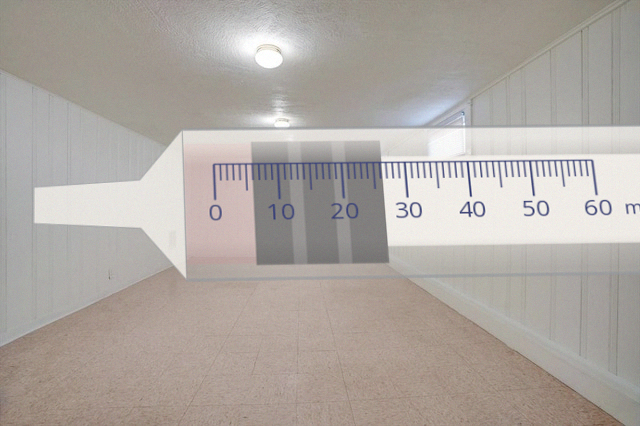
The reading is value=6 unit=mL
